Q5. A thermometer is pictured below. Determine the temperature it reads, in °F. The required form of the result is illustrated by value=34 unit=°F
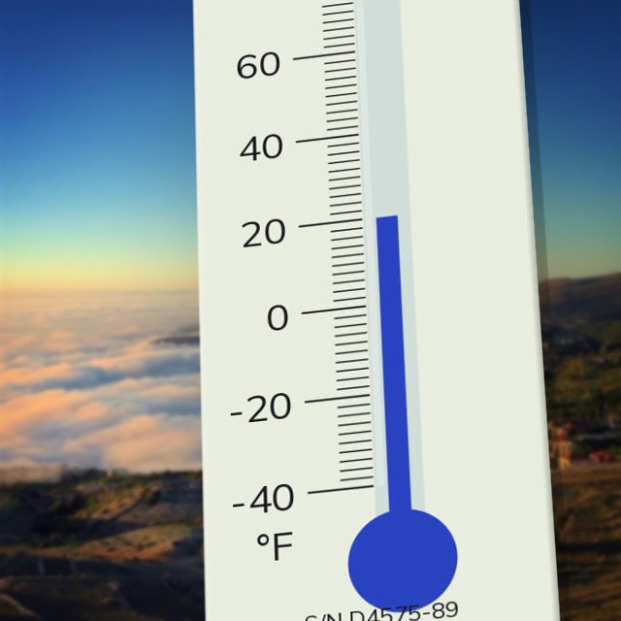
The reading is value=20 unit=°F
